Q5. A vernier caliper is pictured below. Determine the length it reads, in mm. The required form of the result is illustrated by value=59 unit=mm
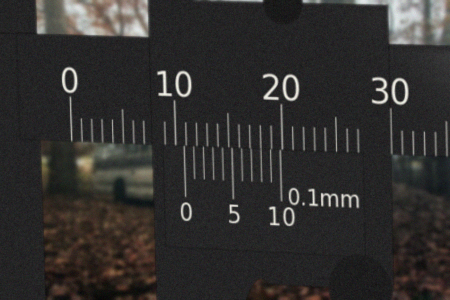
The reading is value=10.8 unit=mm
